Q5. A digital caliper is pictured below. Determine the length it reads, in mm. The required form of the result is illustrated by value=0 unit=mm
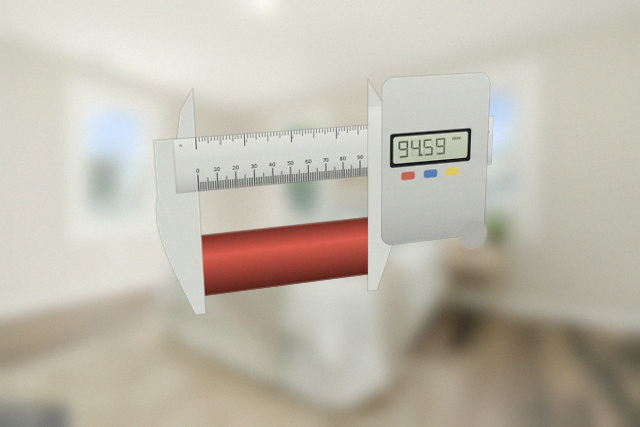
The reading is value=94.59 unit=mm
